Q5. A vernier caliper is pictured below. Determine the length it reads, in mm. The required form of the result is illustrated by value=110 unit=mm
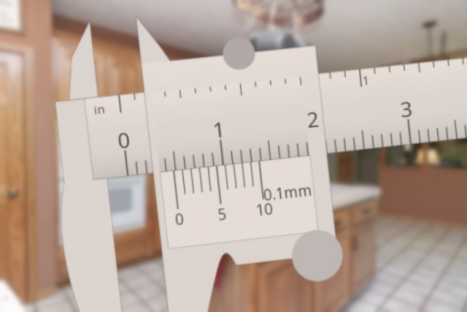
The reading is value=4.8 unit=mm
